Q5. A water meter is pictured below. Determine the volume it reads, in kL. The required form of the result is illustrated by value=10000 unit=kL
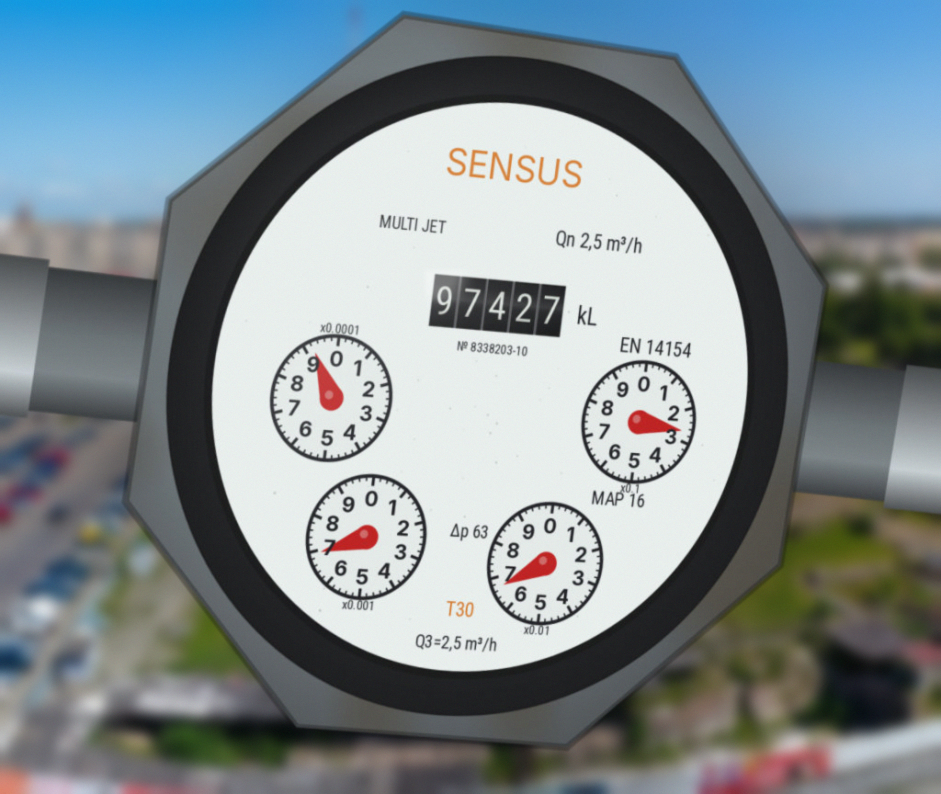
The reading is value=97427.2669 unit=kL
